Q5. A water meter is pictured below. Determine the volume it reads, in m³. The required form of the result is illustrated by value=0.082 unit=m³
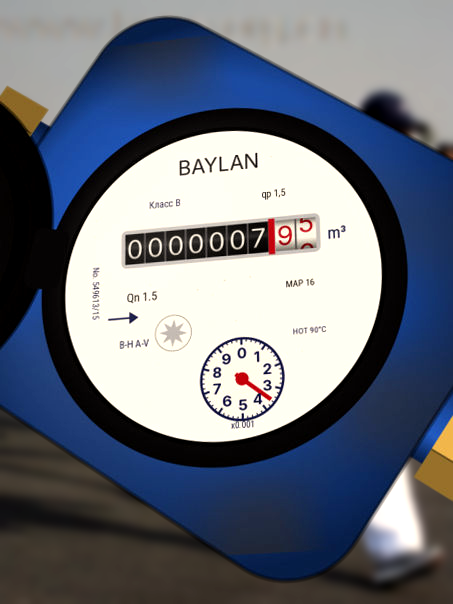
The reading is value=7.953 unit=m³
